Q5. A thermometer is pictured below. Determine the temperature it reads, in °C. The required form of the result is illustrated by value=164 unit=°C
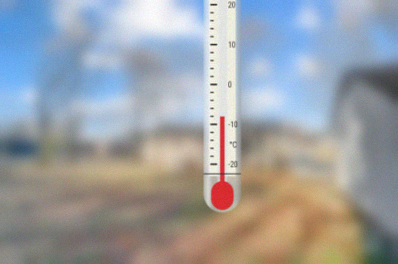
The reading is value=-8 unit=°C
